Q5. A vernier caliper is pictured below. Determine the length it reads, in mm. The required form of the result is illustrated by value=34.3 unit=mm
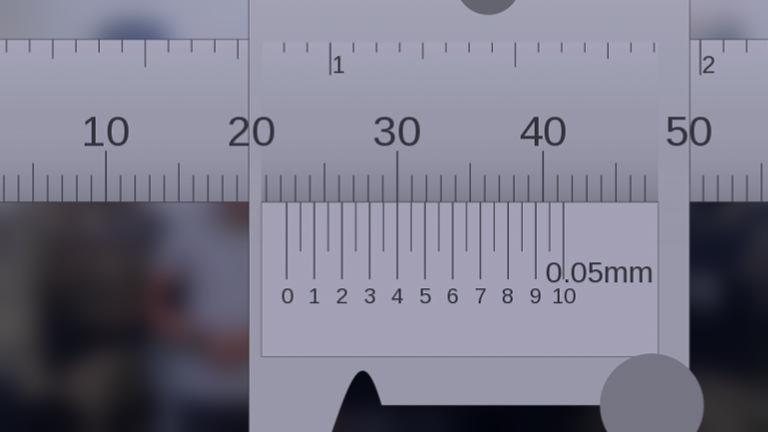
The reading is value=22.4 unit=mm
